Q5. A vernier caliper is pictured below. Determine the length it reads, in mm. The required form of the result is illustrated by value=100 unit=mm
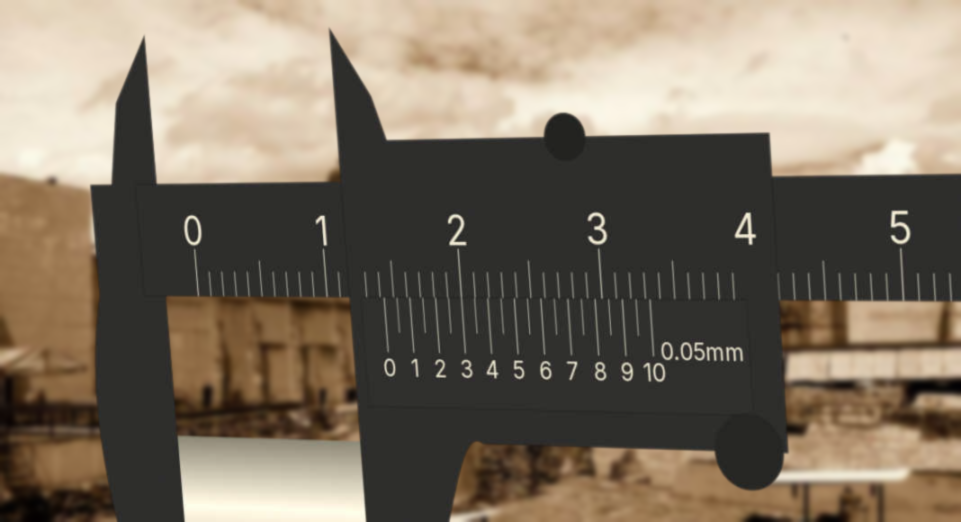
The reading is value=14.3 unit=mm
